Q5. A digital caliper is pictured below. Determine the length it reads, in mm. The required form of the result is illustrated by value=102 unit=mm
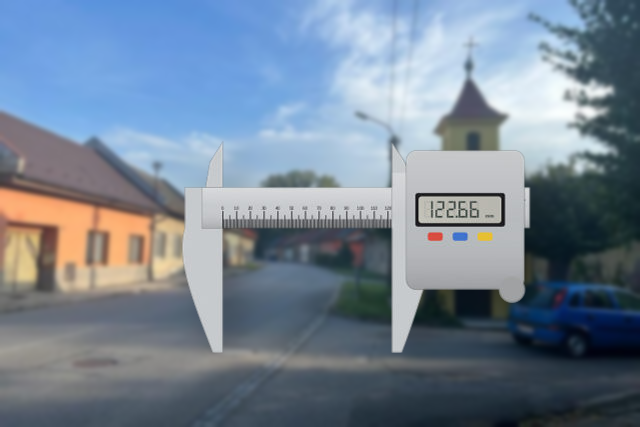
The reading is value=122.66 unit=mm
